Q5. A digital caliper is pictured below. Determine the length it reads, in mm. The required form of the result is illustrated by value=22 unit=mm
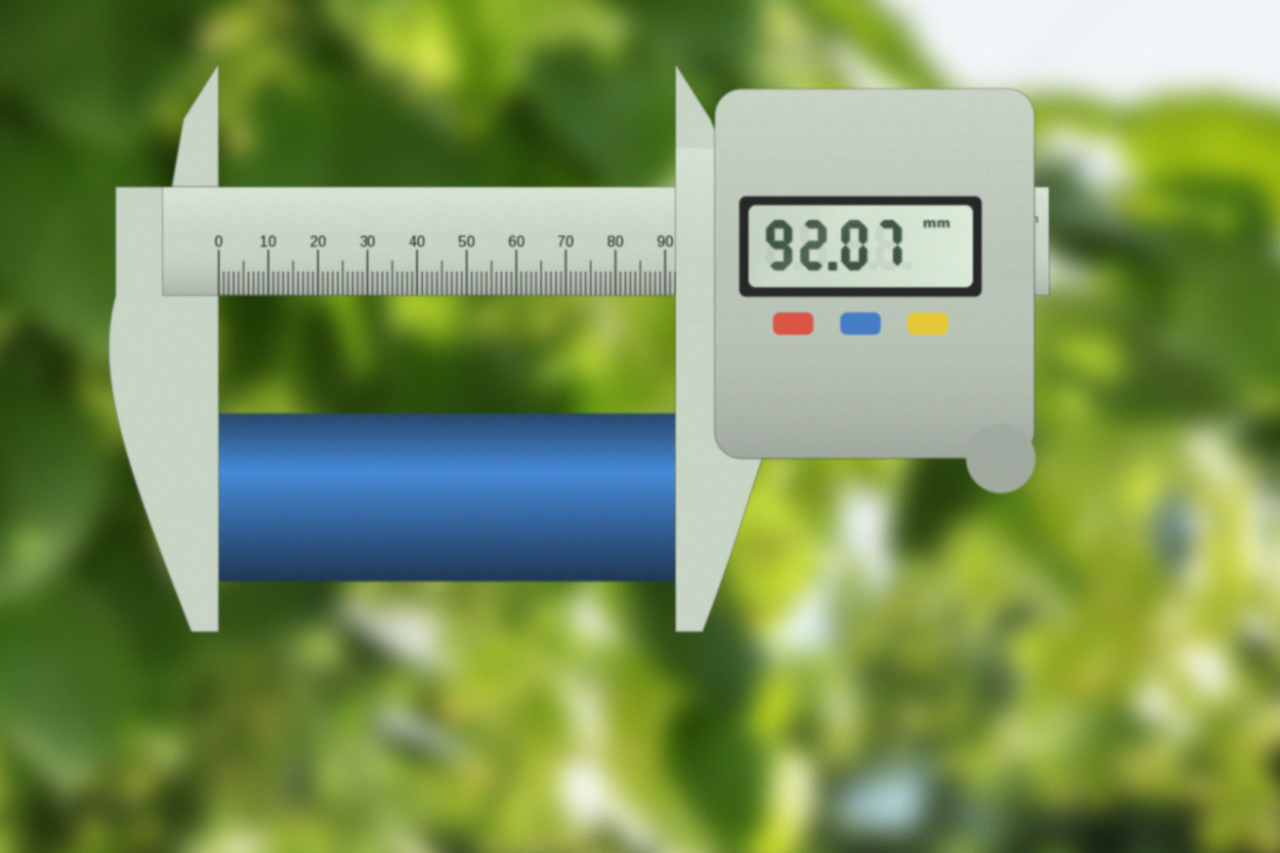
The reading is value=92.07 unit=mm
